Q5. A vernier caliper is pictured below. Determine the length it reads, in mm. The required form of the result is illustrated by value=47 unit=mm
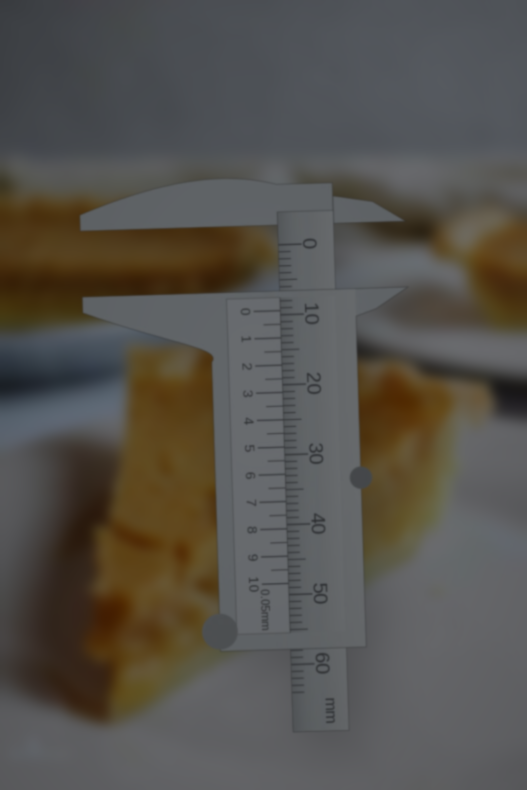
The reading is value=9.4 unit=mm
